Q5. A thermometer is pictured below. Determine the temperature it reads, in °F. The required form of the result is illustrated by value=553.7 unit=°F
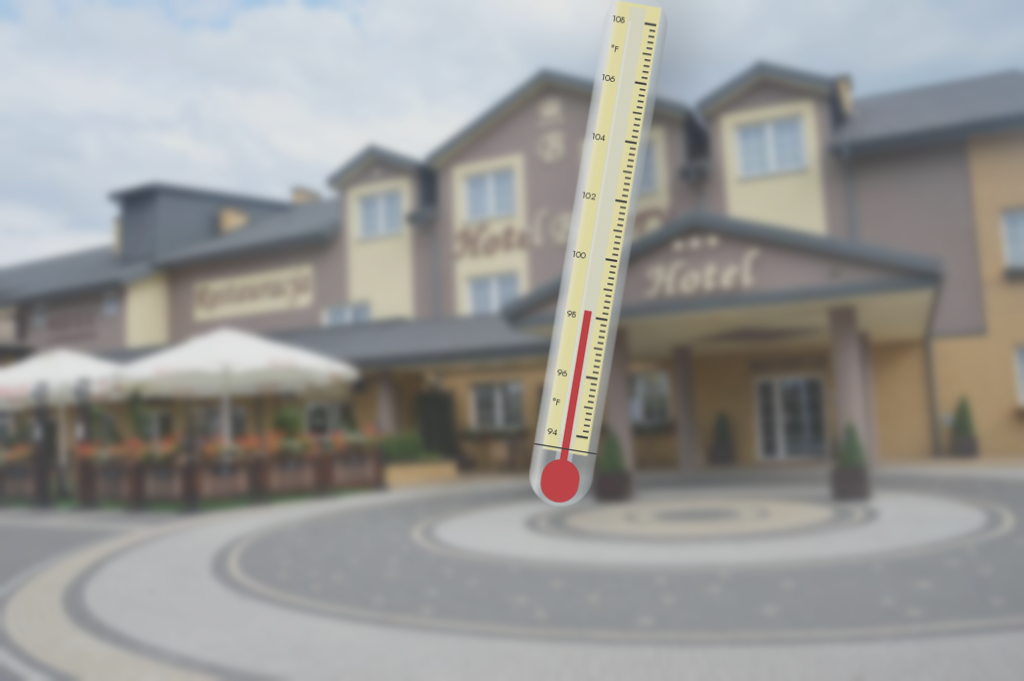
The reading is value=98.2 unit=°F
